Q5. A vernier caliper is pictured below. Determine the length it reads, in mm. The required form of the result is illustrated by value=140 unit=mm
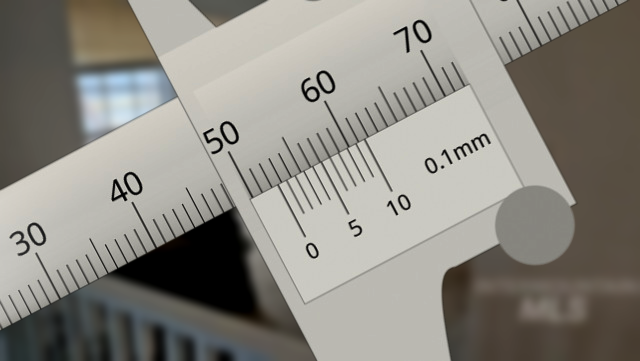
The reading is value=52.6 unit=mm
